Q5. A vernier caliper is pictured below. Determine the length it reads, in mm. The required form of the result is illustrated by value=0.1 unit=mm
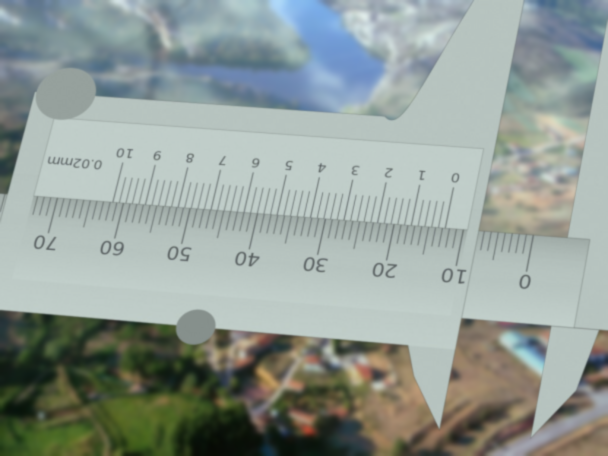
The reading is value=12.6 unit=mm
